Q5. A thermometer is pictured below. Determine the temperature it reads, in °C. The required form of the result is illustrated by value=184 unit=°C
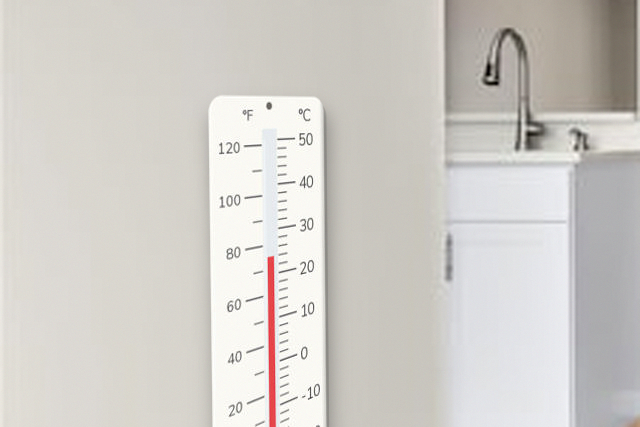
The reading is value=24 unit=°C
